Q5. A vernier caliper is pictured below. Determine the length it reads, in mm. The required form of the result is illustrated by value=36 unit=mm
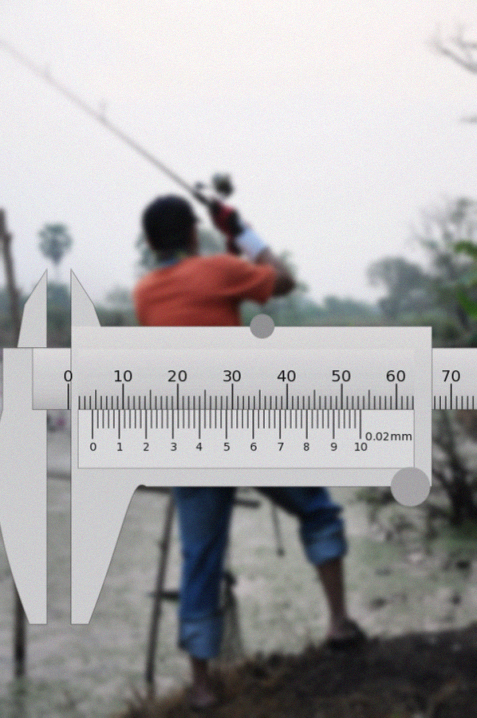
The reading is value=4.4 unit=mm
